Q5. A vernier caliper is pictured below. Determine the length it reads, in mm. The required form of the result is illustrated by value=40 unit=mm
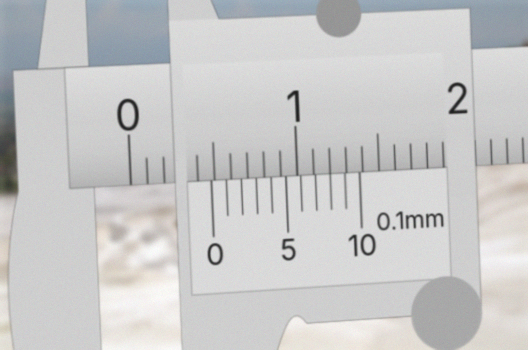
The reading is value=4.8 unit=mm
